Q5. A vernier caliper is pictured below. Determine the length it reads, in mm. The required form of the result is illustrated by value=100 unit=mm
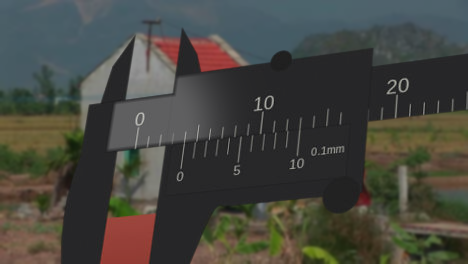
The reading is value=4.0 unit=mm
